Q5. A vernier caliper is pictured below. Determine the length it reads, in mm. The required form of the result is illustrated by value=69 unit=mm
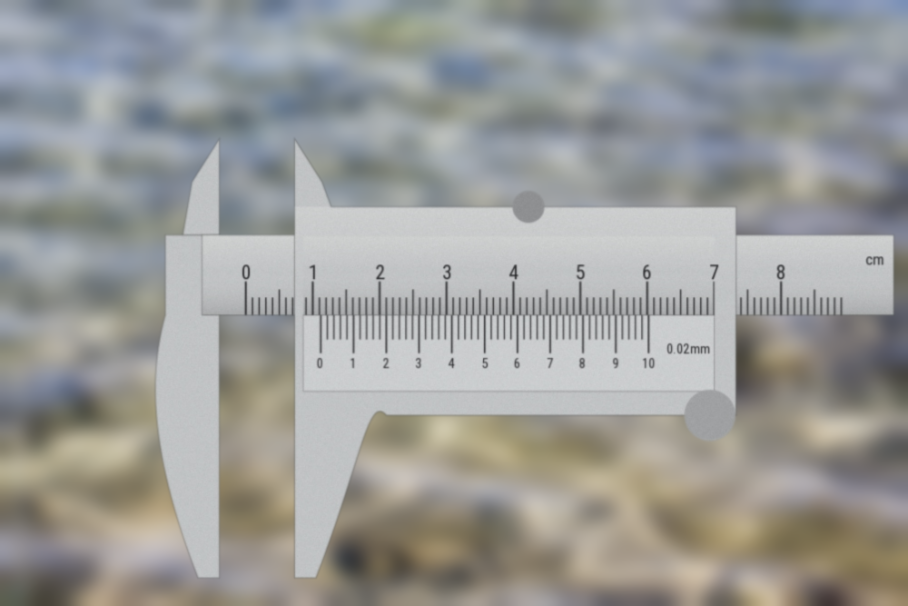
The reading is value=11.2 unit=mm
